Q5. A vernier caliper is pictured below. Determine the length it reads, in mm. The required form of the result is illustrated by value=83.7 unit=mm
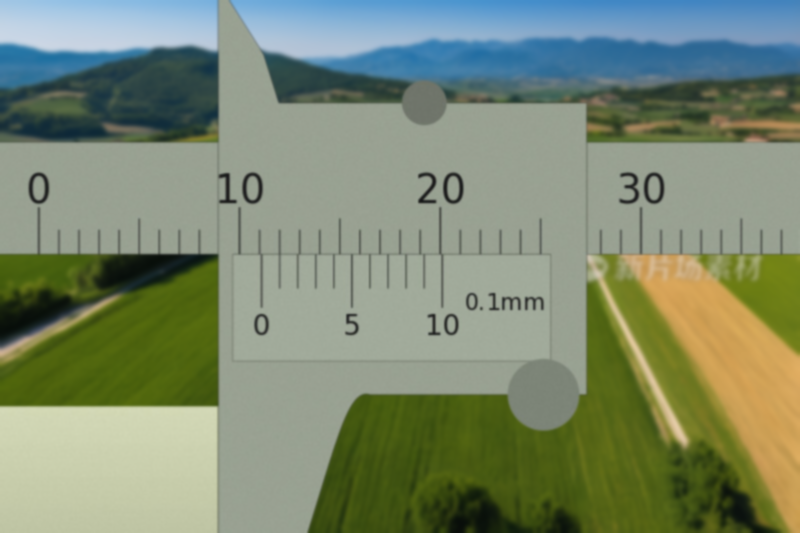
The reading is value=11.1 unit=mm
